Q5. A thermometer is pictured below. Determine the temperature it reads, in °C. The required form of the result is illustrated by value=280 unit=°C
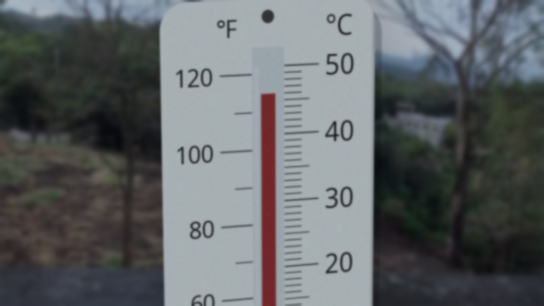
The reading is value=46 unit=°C
